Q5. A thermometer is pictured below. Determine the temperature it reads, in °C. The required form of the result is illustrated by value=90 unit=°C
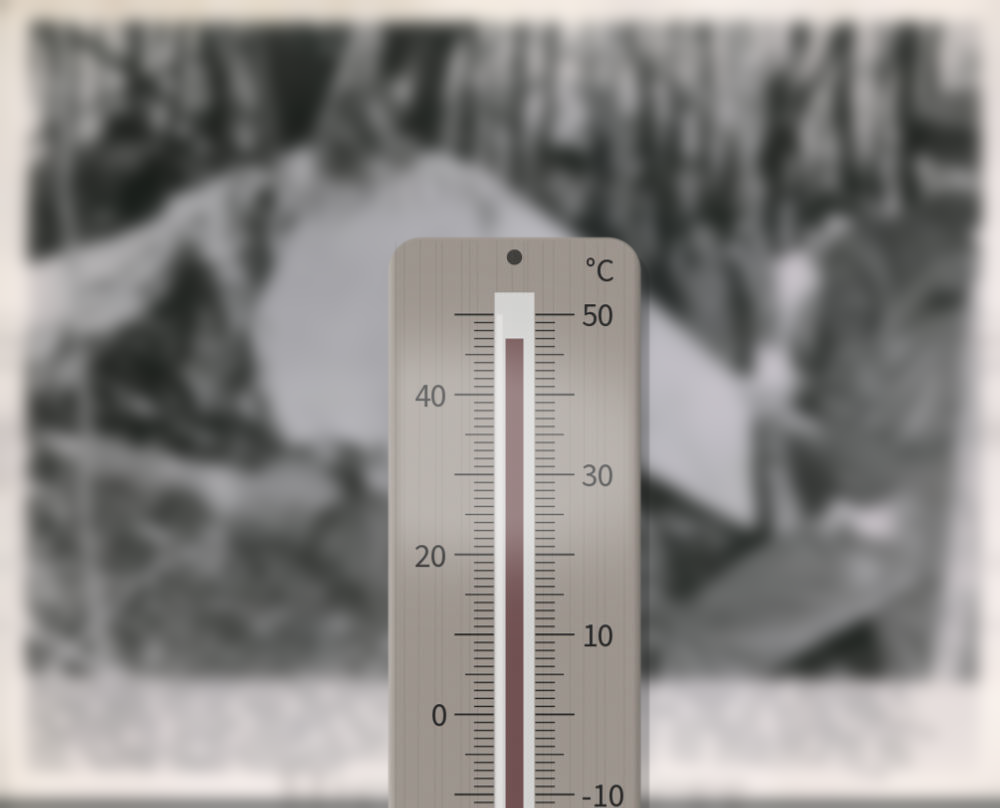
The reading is value=47 unit=°C
